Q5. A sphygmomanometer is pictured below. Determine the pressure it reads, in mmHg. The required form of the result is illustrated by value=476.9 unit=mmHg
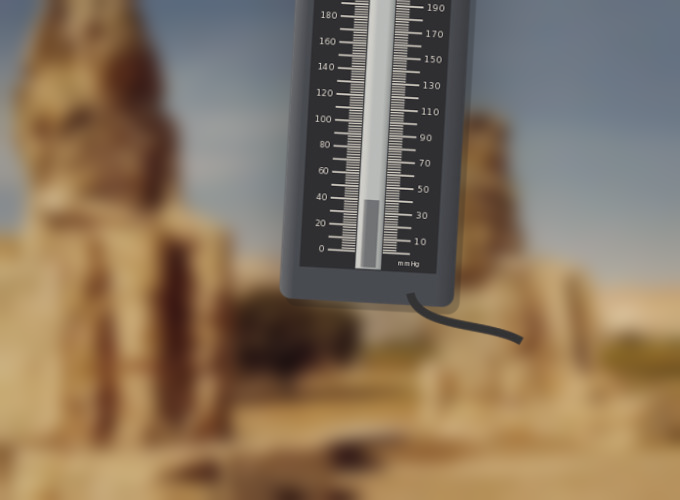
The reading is value=40 unit=mmHg
